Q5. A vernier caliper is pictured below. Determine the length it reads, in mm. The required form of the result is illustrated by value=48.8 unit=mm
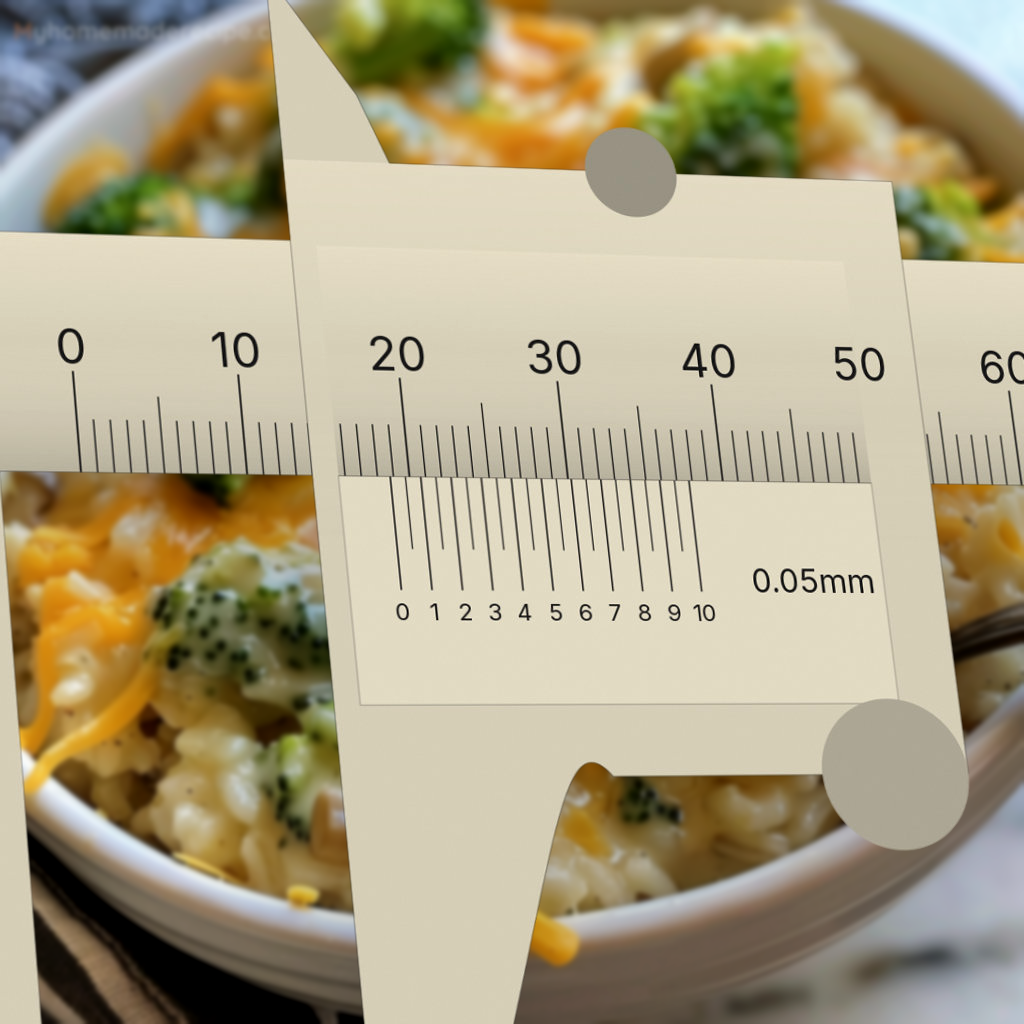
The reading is value=18.8 unit=mm
